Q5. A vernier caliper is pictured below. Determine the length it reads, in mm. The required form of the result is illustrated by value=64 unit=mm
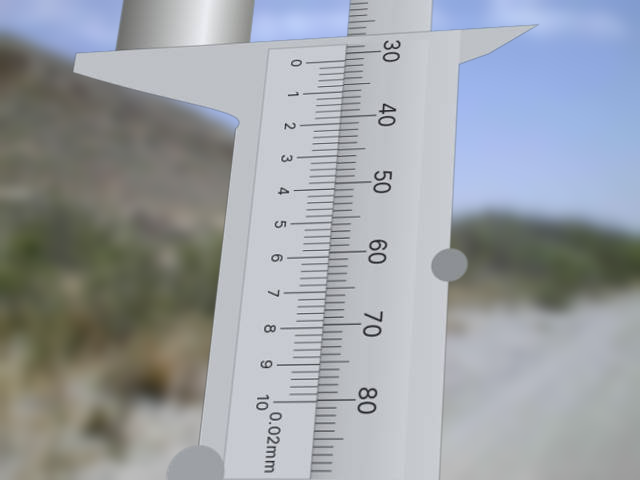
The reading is value=31.2 unit=mm
